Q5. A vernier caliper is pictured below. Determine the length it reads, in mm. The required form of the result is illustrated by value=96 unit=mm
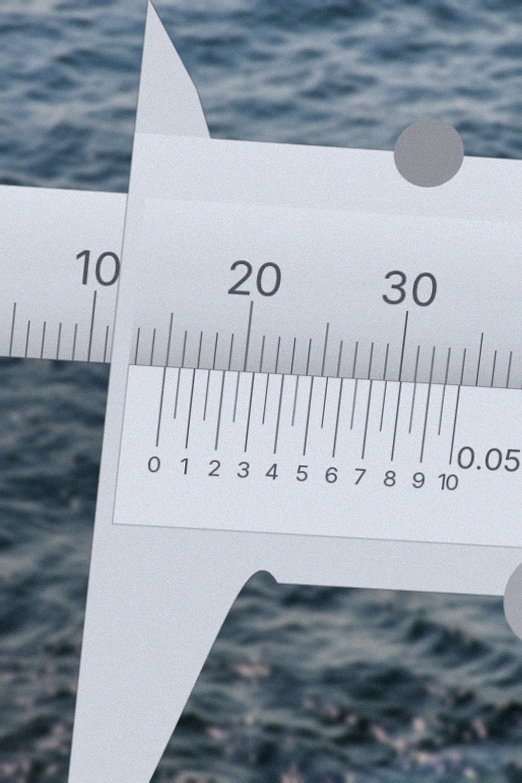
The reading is value=14.9 unit=mm
